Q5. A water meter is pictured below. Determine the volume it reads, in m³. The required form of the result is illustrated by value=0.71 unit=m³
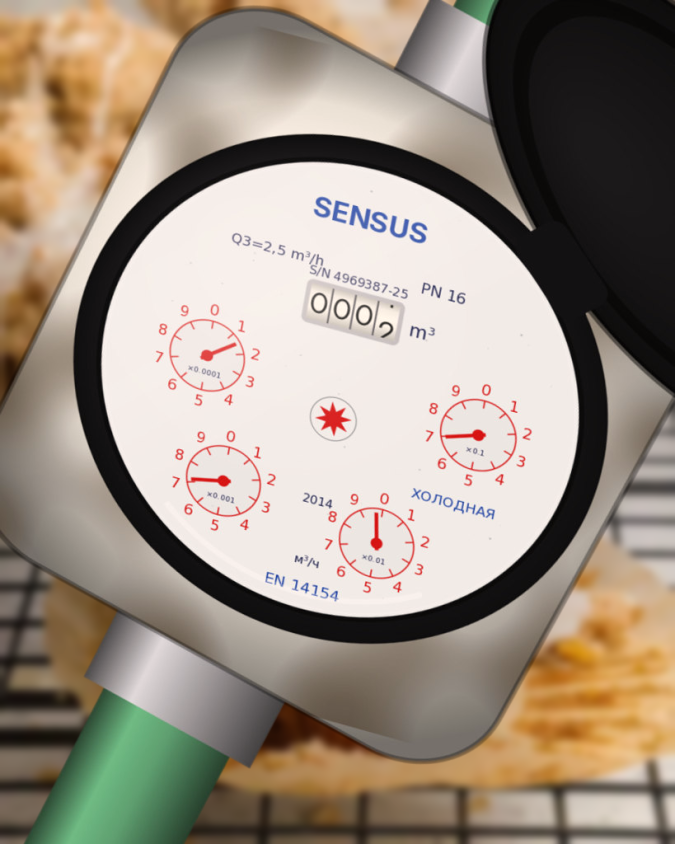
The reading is value=1.6971 unit=m³
